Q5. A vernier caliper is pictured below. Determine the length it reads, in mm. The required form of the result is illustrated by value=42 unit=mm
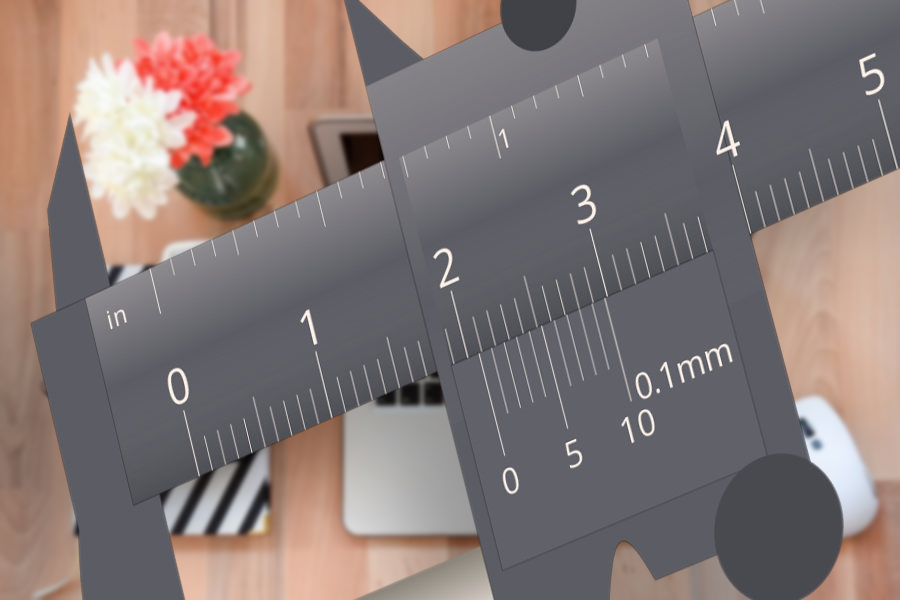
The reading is value=20.8 unit=mm
